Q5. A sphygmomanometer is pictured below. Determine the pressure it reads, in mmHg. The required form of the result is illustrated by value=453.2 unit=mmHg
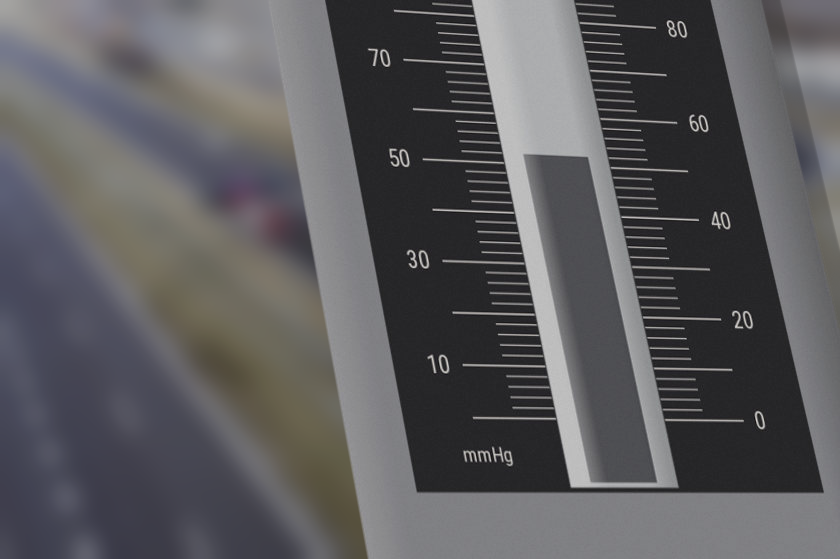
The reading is value=52 unit=mmHg
